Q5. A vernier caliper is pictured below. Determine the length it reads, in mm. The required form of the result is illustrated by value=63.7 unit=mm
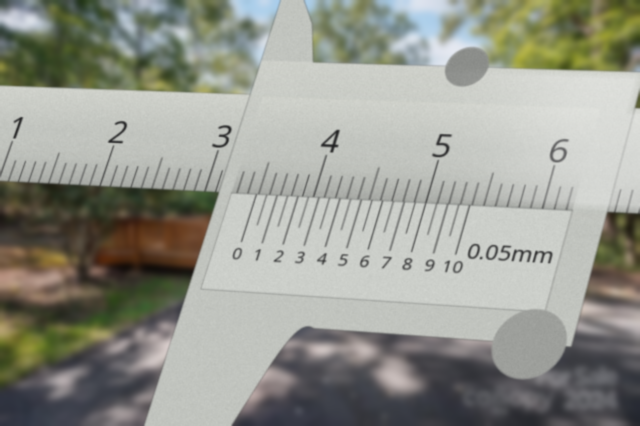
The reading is value=34.8 unit=mm
